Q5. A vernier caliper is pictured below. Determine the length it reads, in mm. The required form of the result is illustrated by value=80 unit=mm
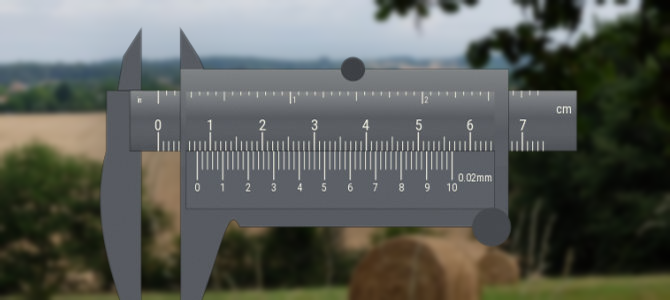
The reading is value=7.5 unit=mm
